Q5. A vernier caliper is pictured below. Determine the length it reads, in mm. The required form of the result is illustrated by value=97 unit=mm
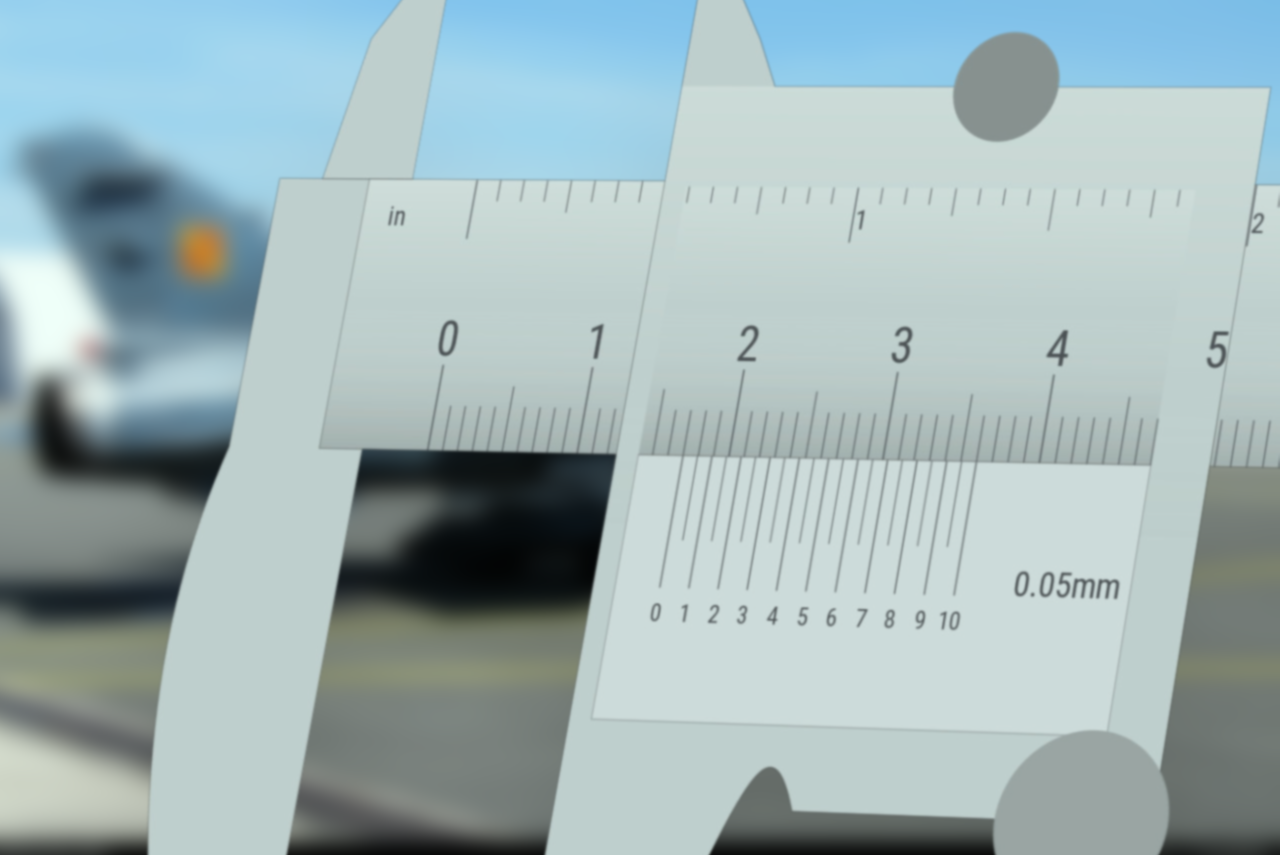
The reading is value=17.0 unit=mm
